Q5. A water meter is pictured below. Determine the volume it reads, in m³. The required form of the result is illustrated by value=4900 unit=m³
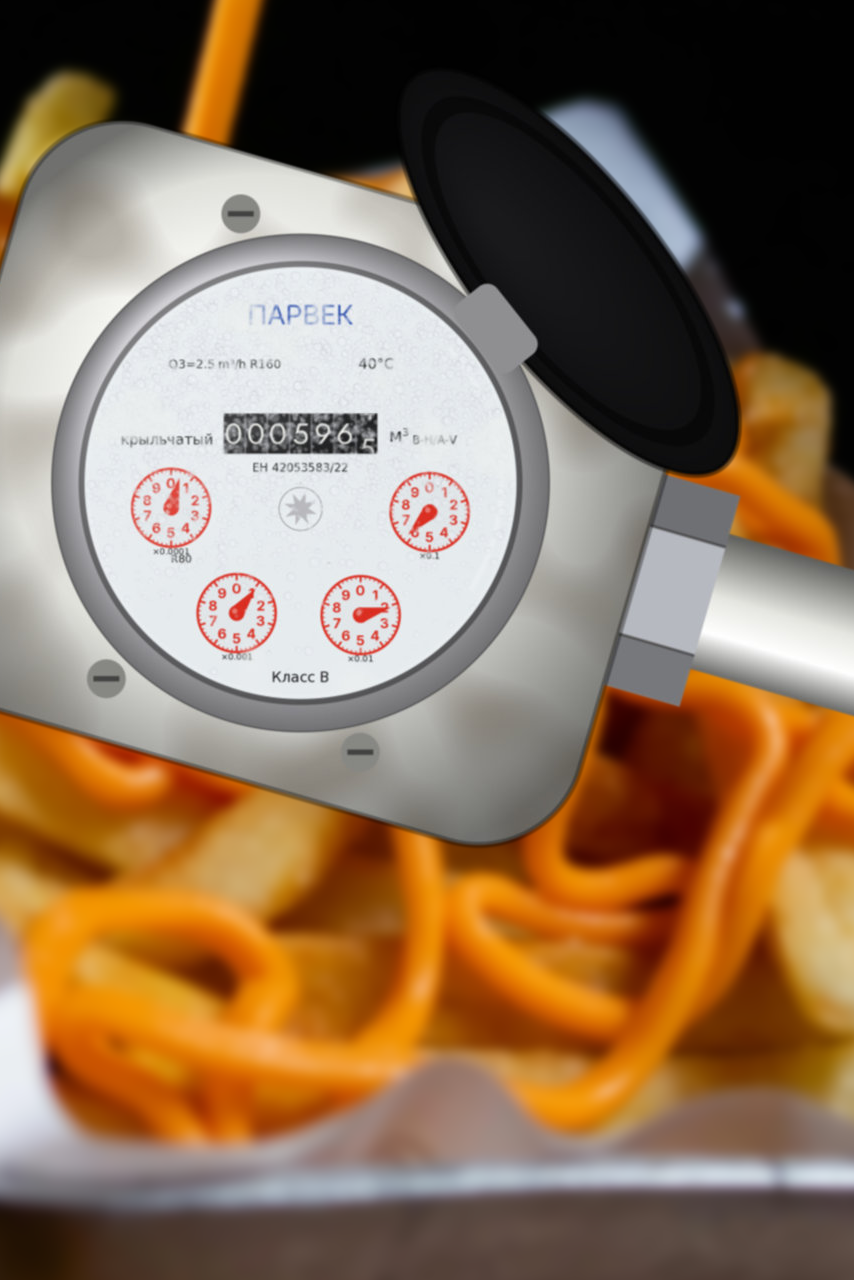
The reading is value=5964.6210 unit=m³
